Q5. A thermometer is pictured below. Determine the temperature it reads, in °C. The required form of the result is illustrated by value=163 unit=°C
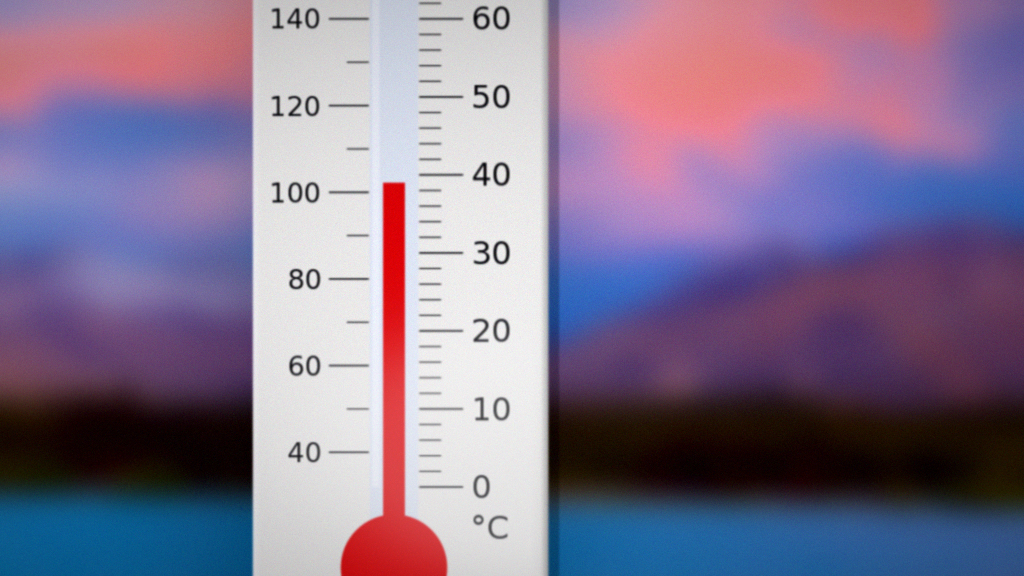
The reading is value=39 unit=°C
